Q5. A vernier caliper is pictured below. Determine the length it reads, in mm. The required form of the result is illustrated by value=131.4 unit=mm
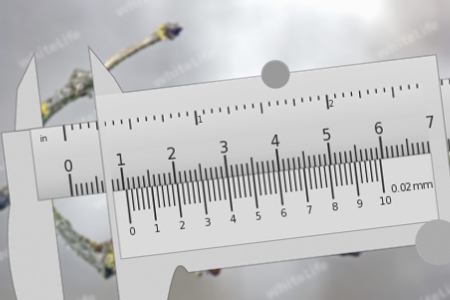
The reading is value=10.5 unit=mm
